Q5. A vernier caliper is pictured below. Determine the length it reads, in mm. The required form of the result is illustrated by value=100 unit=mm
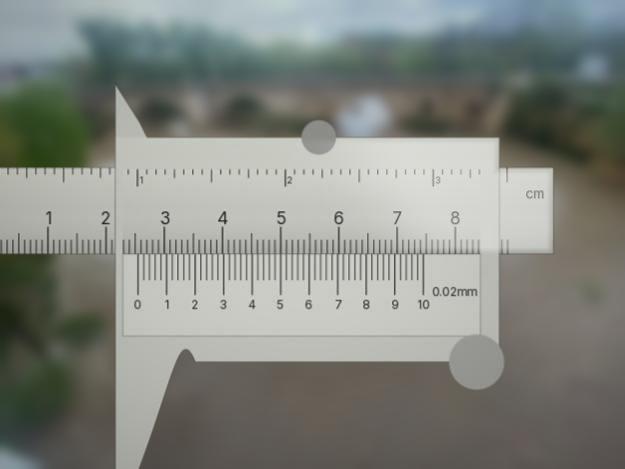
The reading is value=25.5 unit=mm
